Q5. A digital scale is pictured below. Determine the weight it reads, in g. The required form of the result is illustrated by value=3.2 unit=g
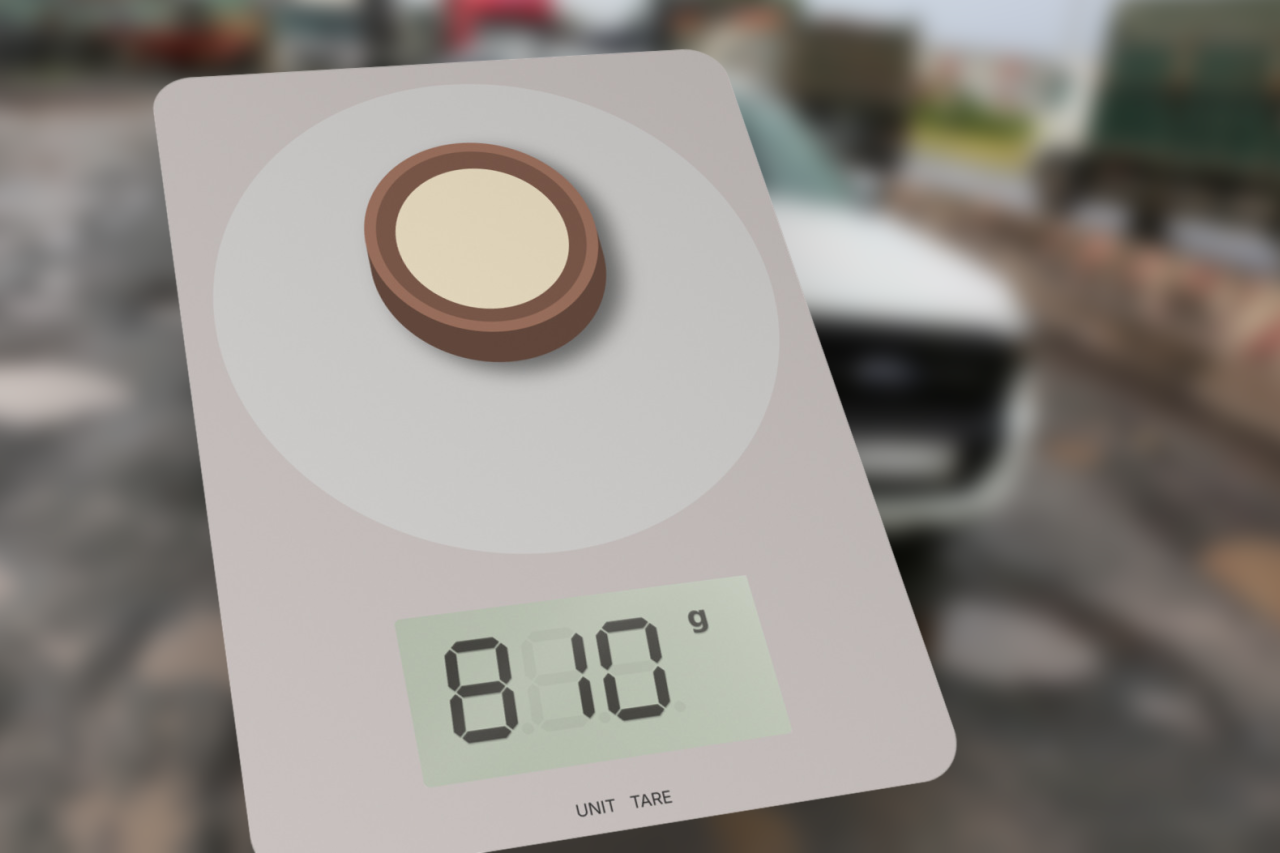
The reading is value=810 unit=g
